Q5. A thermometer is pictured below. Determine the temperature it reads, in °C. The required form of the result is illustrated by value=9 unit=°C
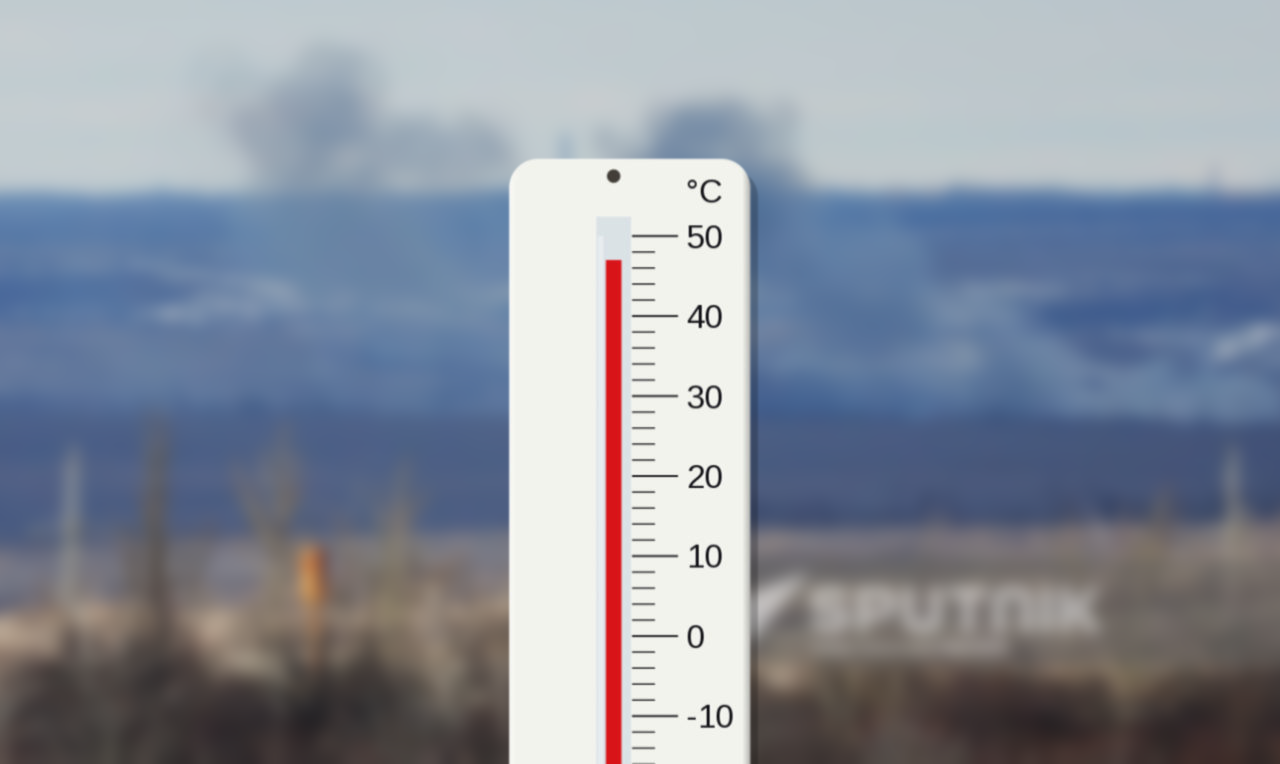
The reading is value=47 unit=°C
